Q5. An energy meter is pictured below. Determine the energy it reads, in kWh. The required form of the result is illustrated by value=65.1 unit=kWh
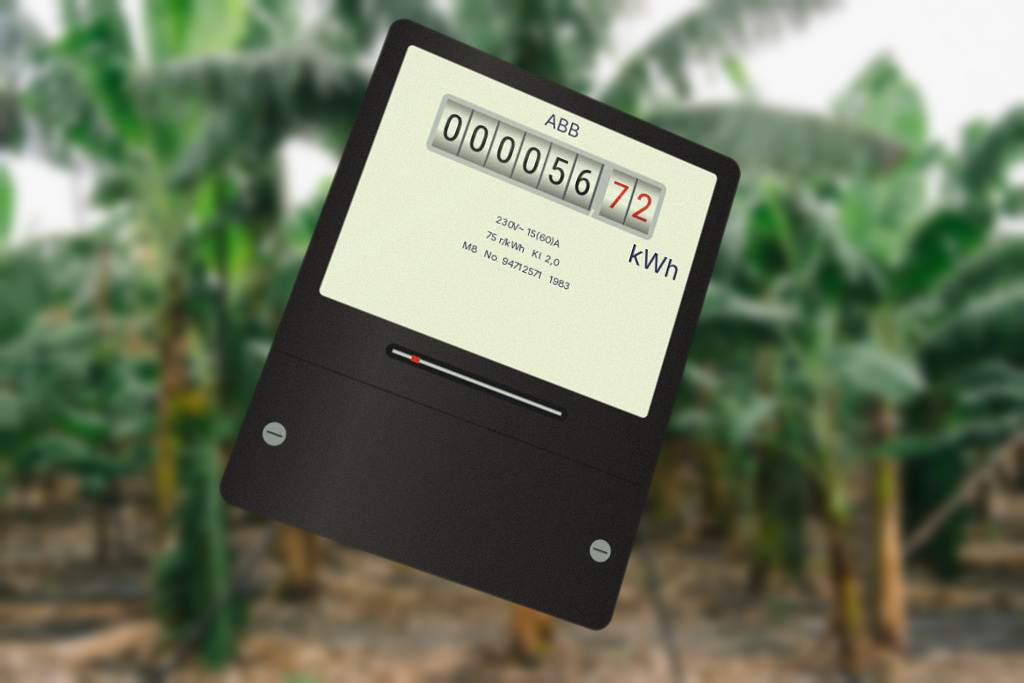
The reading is value=56.72 unit=kWh
